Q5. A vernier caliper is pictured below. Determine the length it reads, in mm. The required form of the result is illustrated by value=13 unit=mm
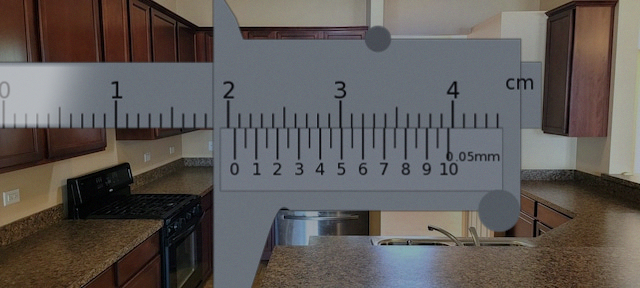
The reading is value=20.6 unit=mm
